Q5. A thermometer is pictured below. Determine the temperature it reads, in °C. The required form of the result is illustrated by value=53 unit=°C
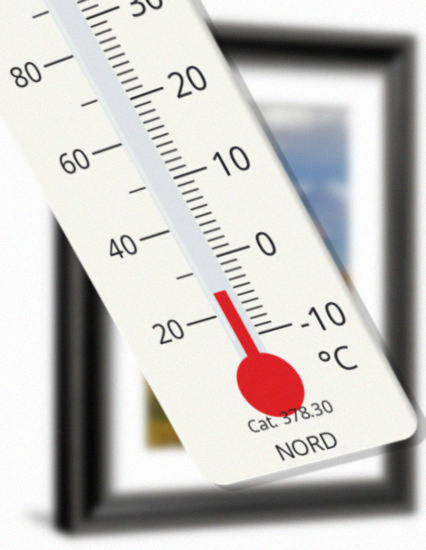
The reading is value=-4 unit=°C
